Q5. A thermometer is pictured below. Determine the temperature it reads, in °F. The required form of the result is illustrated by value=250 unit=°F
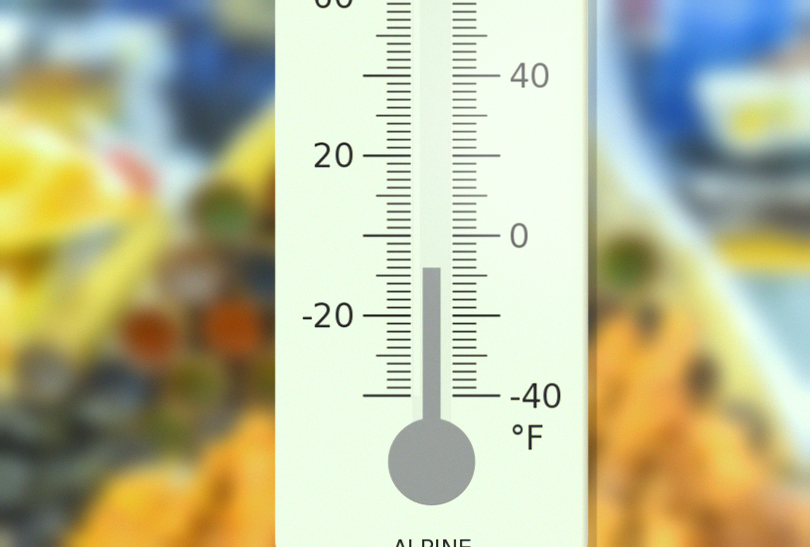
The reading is value=-8 unit=°F
